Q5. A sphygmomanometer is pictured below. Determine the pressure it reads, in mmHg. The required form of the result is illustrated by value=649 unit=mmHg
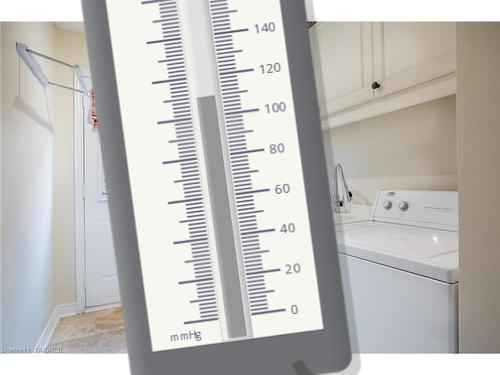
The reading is value=110 unit=mmHg
